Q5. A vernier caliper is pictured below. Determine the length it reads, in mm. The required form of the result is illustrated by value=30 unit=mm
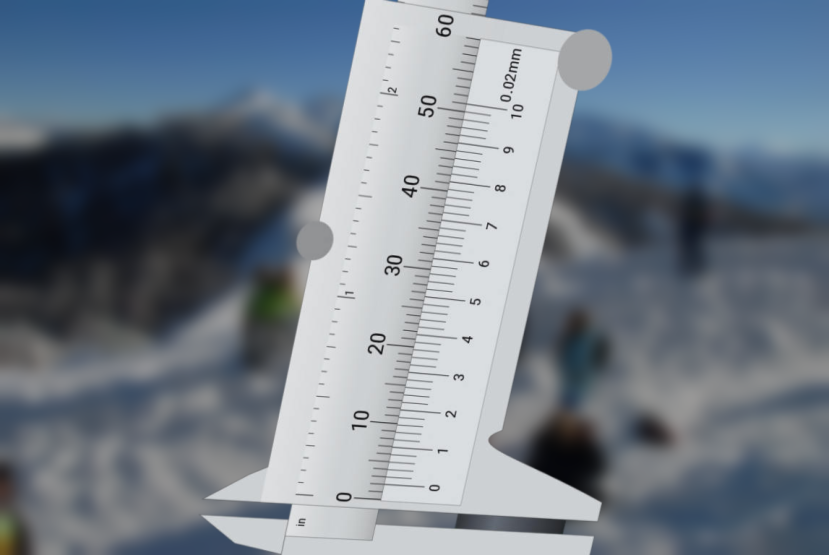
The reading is value=2.0 unit=mm
